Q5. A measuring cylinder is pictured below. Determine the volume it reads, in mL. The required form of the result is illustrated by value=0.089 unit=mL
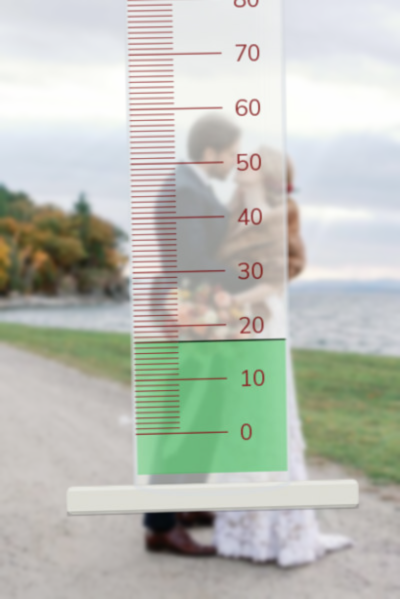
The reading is value=17 unit=mL
